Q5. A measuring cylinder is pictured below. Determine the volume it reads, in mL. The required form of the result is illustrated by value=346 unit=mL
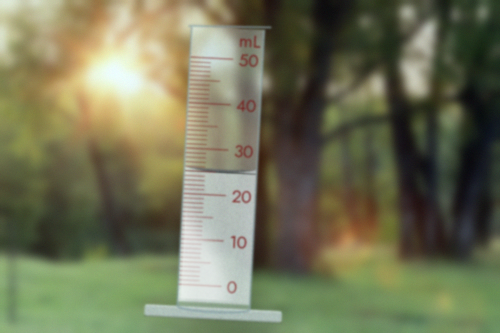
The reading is value=25 unit=mL
